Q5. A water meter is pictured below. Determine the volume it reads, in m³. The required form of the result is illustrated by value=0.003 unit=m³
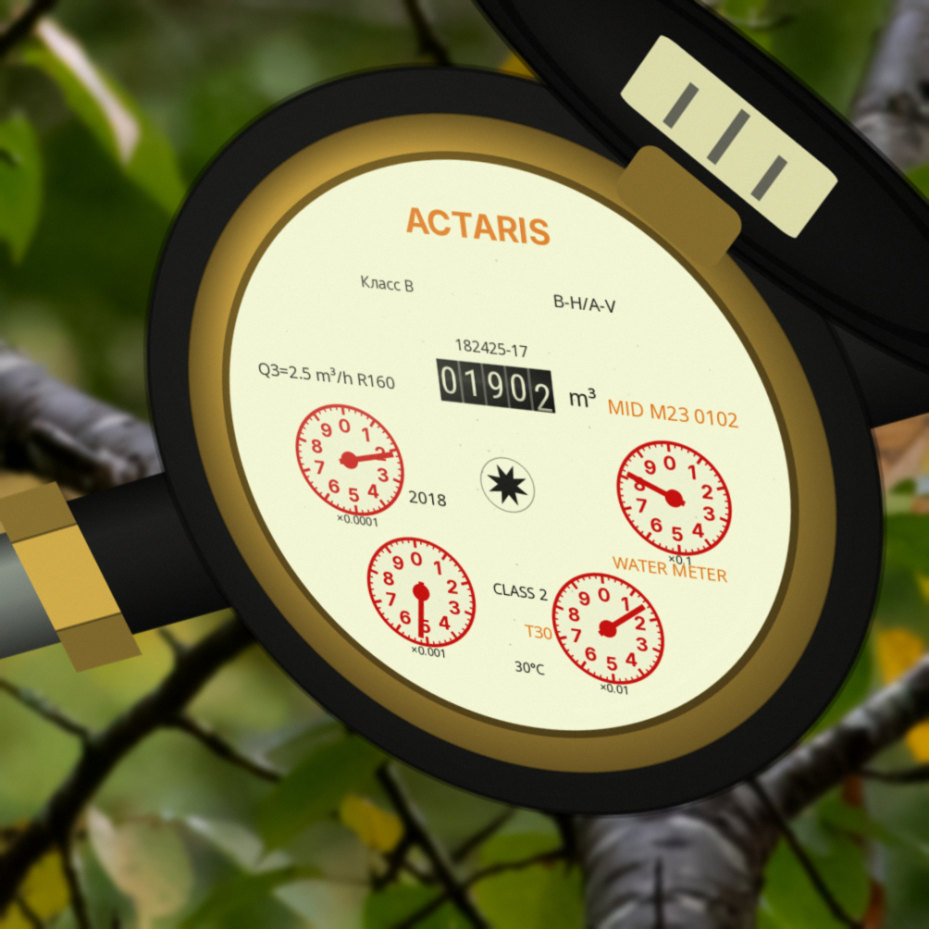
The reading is value=1901.8152 unit=m³
